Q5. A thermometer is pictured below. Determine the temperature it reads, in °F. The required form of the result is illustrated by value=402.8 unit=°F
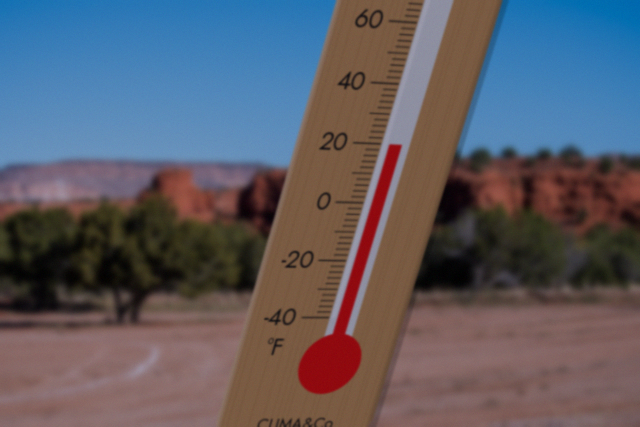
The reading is value=20 unit=°F
